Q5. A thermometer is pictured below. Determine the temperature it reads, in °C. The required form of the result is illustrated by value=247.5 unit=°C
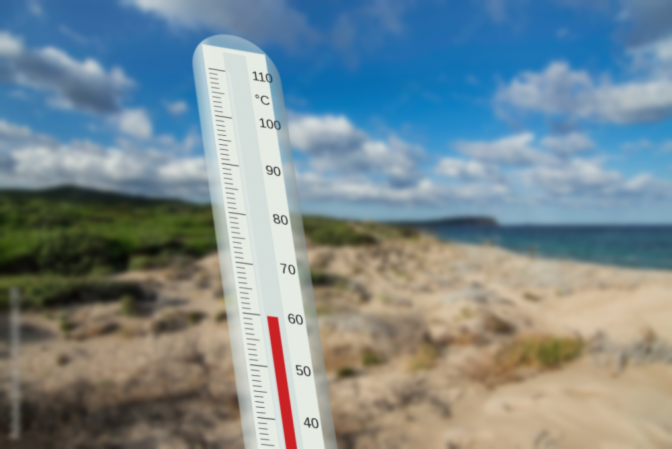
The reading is value=60 unit=°C
